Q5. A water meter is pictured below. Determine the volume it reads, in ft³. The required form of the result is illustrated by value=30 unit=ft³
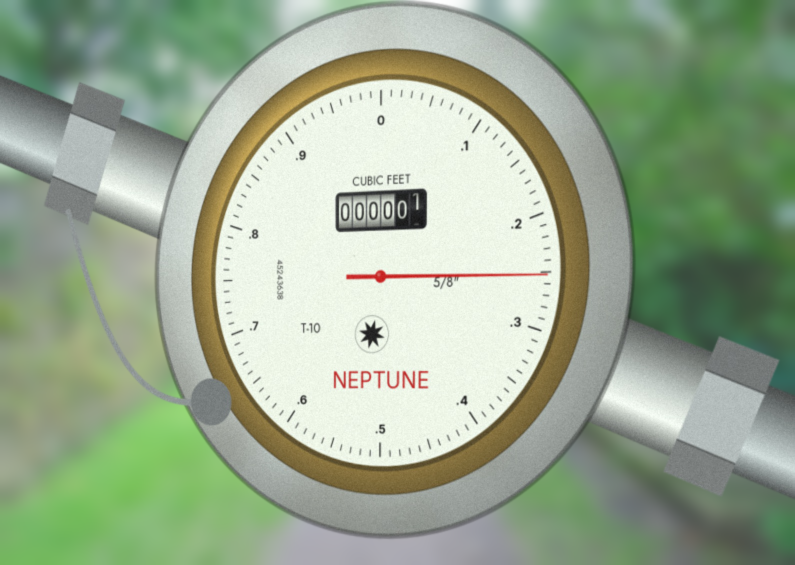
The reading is value=1.25 unit=ft³
